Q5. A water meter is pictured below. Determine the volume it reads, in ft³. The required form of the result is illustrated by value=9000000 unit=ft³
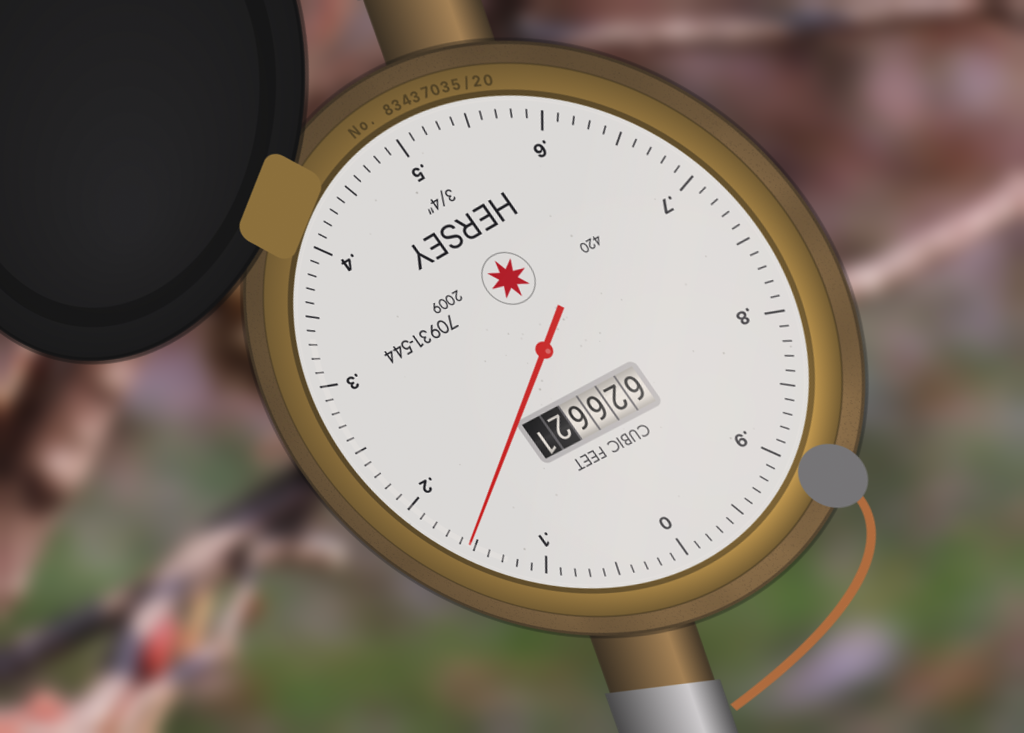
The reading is value=626621.15 unit=ft³
